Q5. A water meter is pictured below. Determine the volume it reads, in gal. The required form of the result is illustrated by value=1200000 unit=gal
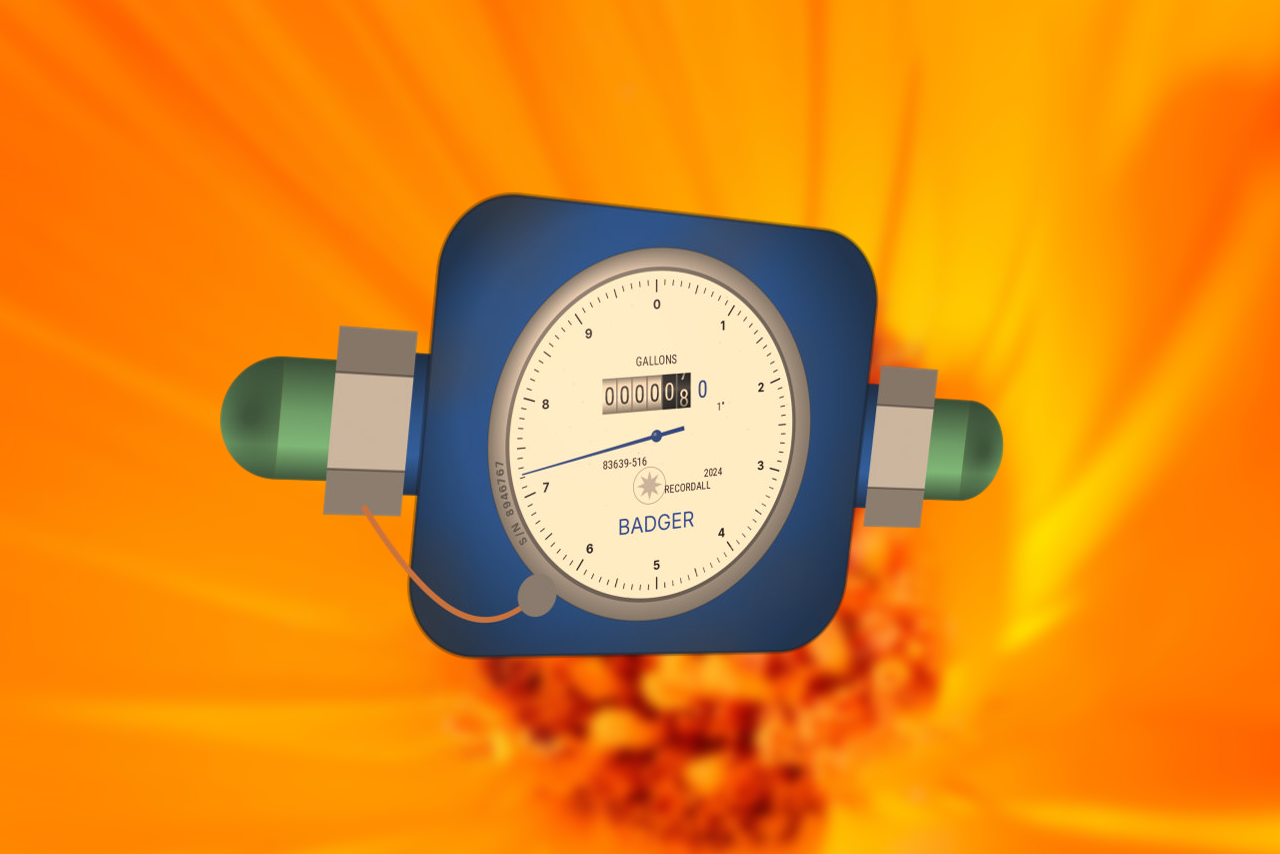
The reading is value=77.2 unit=gal
